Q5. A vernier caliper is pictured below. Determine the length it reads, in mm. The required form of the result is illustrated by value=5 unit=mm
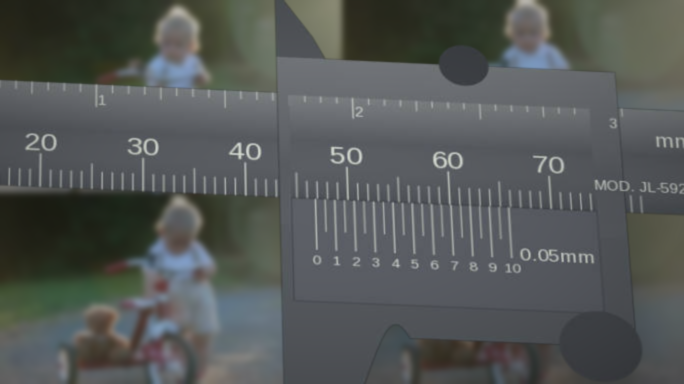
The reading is value=46.8 unit=mm
